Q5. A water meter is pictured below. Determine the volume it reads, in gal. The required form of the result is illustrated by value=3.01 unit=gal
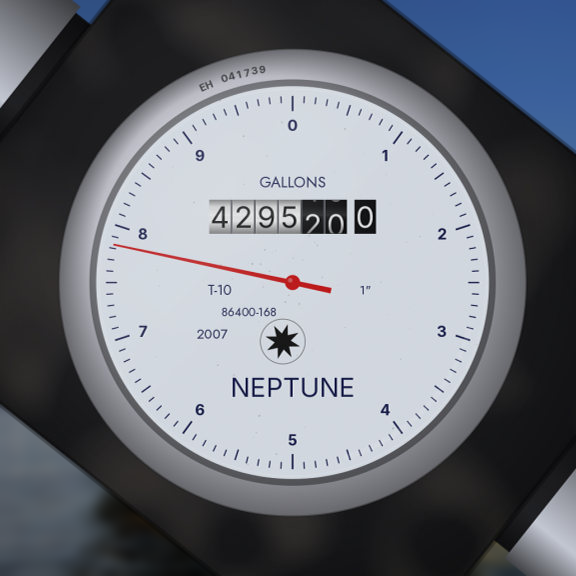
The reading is value=4295197.8 unit=gal
